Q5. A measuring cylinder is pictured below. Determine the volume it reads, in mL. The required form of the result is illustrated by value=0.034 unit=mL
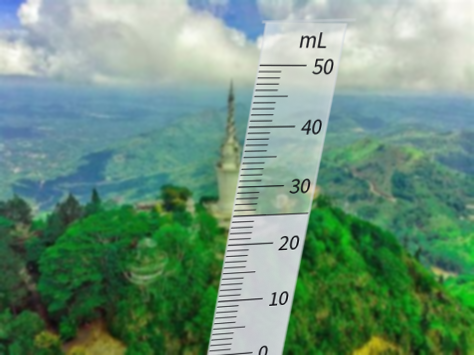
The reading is value=25 unit=mL
